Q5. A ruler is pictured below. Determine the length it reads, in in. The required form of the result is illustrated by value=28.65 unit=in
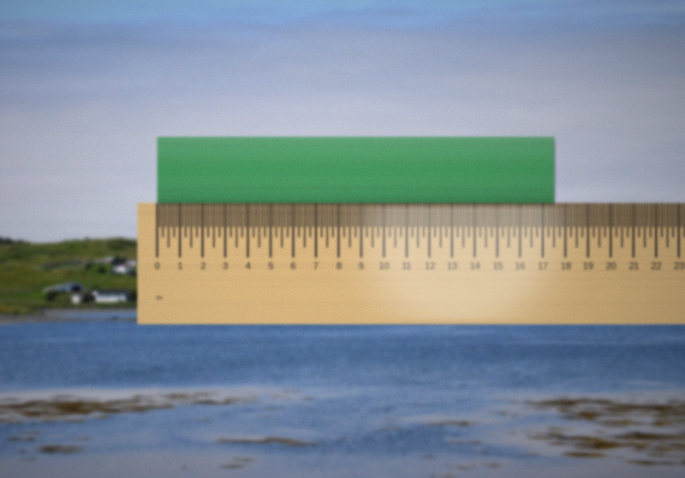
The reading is value=17.5 unit=in
